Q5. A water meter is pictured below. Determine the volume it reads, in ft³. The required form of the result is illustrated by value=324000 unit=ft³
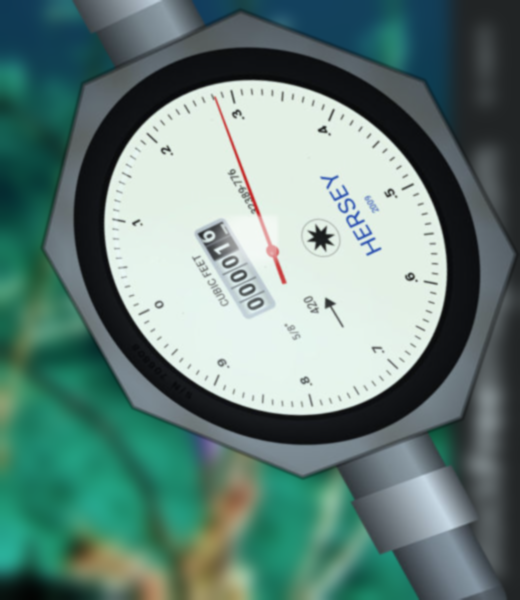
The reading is value=16.28 unit=ft³
